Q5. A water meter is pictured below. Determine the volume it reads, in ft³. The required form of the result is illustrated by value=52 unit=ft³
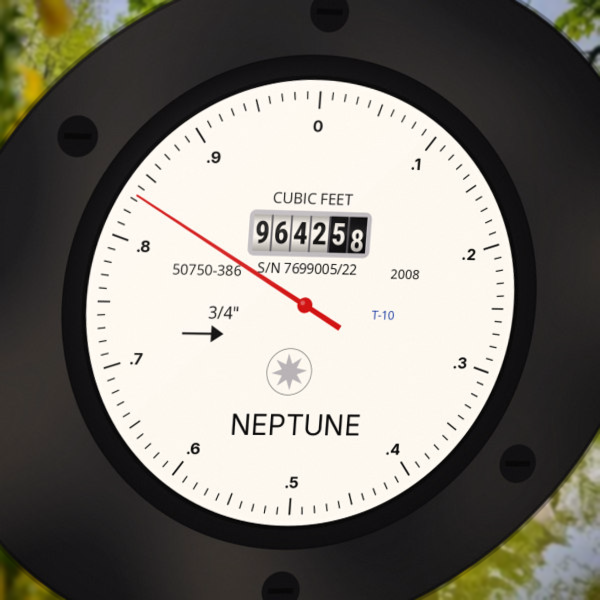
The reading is value=964257.83 unit=ft³
